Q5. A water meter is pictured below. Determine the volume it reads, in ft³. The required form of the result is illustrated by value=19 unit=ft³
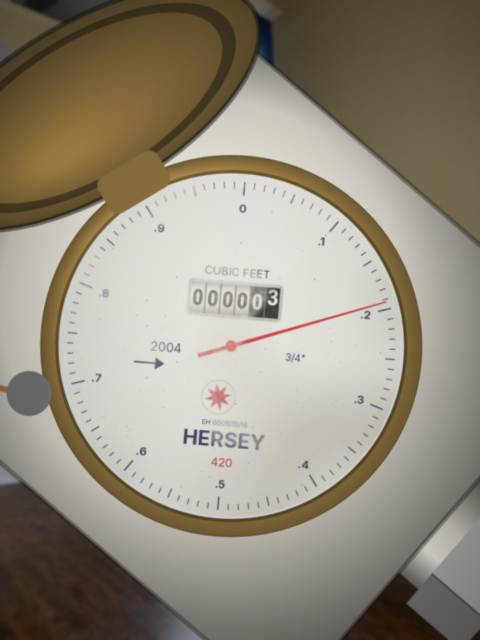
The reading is value=3.19 unit=ft³
